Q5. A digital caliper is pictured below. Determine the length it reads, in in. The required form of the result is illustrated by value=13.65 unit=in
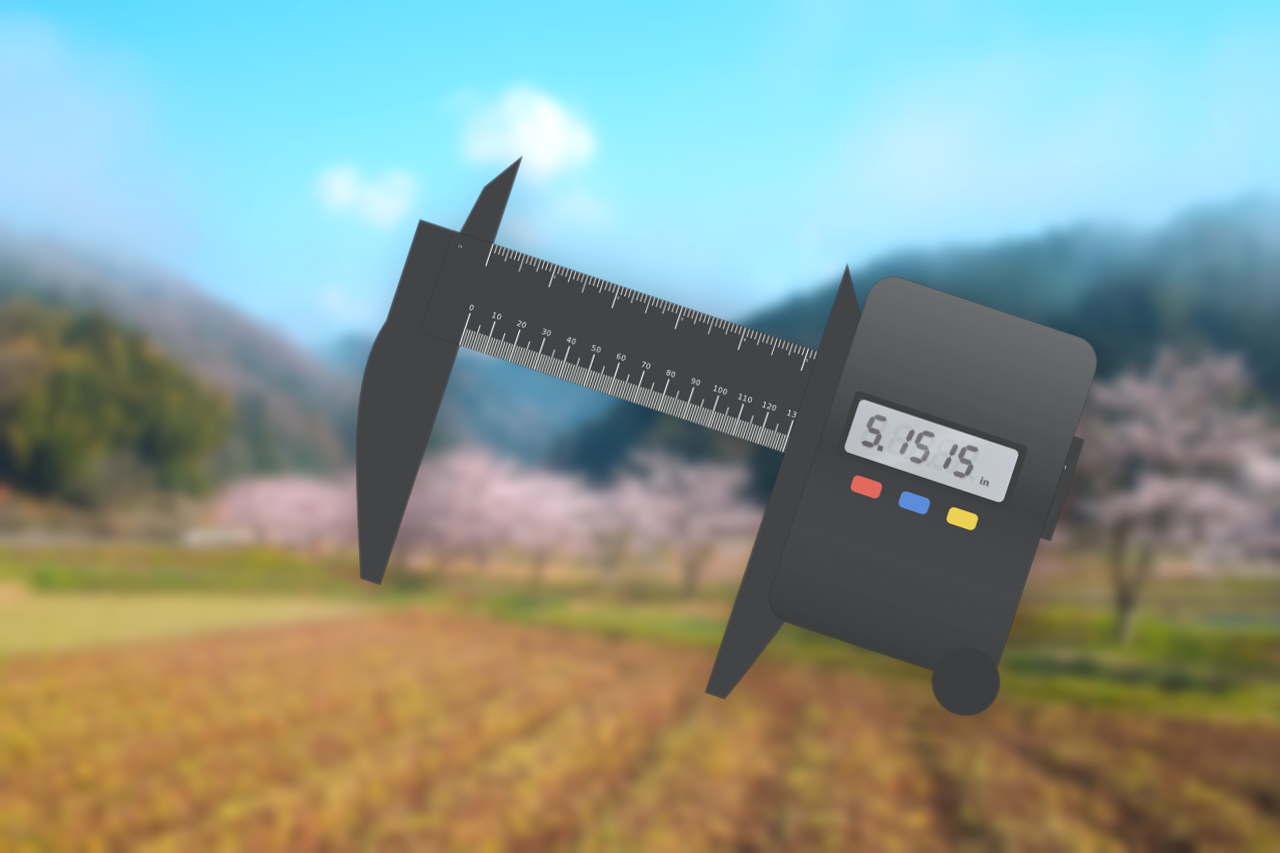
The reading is value=5.1515 unit=in
